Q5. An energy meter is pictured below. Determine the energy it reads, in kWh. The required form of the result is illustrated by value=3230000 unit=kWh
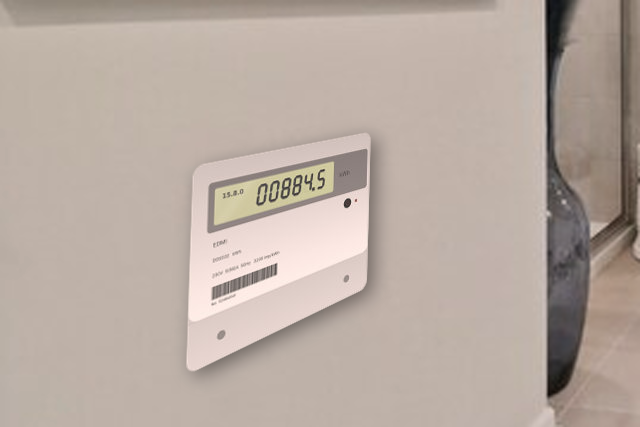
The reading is value=884.5 unit=kWh
